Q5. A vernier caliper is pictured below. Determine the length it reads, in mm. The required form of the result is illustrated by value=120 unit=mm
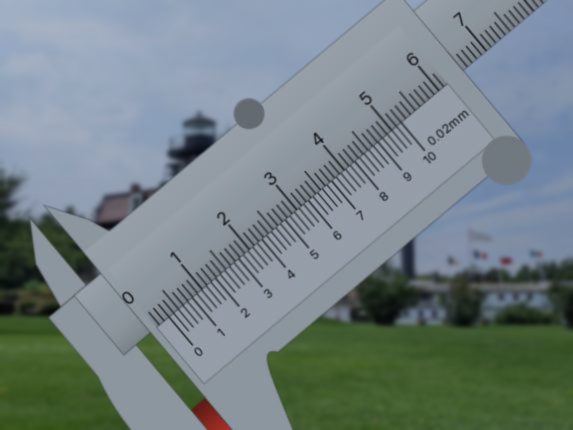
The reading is value=3.0 unit=mm
